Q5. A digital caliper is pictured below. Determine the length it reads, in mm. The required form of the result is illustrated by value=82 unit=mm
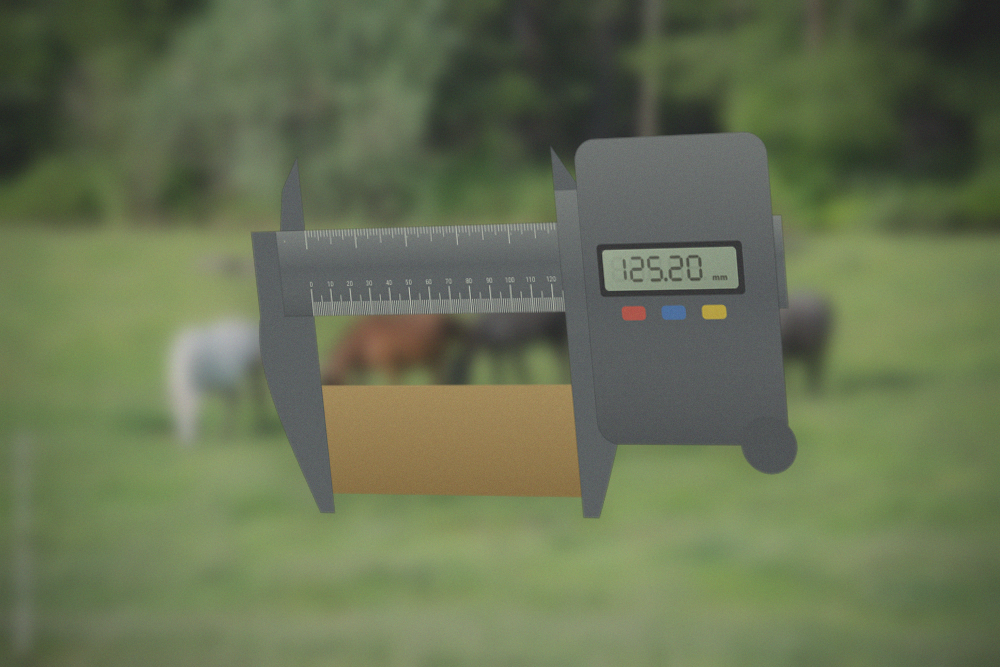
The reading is value=125.20 unit=mm
